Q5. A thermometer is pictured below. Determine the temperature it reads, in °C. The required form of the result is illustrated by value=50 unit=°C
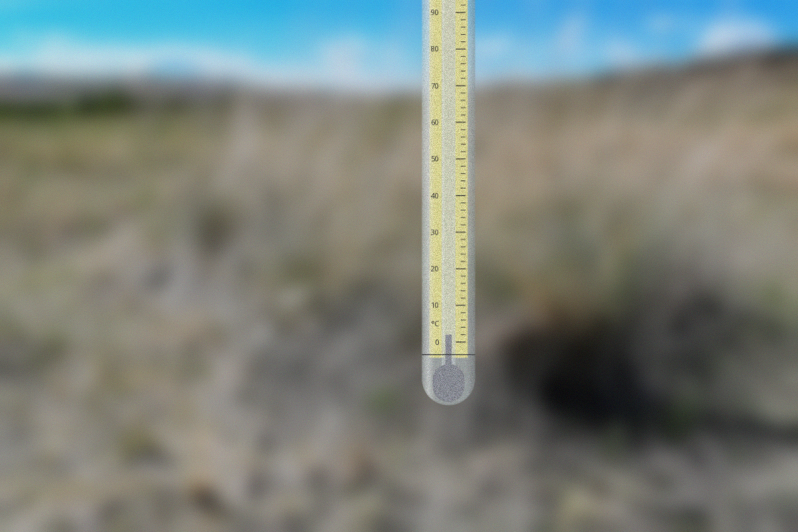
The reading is value=2 unit=°C
